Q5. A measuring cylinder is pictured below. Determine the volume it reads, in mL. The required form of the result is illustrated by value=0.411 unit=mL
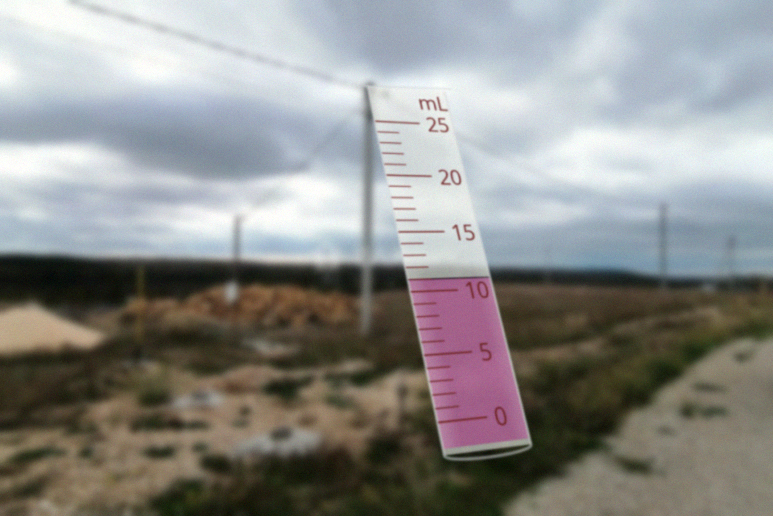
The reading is value=11 unit=mL
